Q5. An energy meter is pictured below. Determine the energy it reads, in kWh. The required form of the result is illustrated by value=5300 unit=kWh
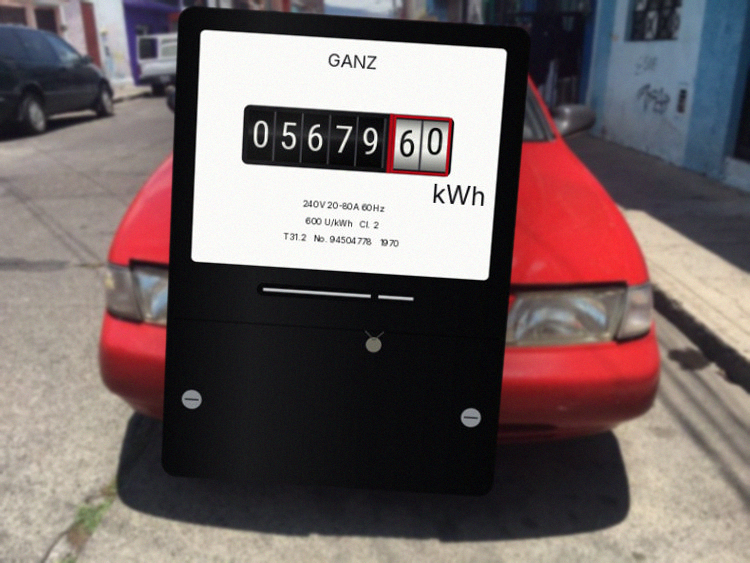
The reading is value=5679.60 unit=kWh
